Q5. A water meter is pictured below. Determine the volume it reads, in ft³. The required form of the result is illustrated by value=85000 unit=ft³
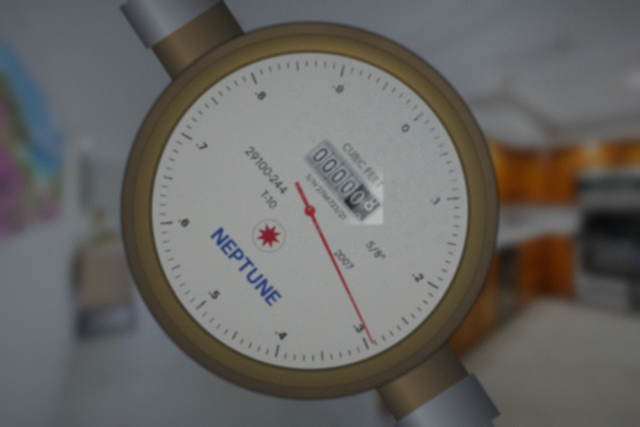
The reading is value=8.29 unit=ft³
